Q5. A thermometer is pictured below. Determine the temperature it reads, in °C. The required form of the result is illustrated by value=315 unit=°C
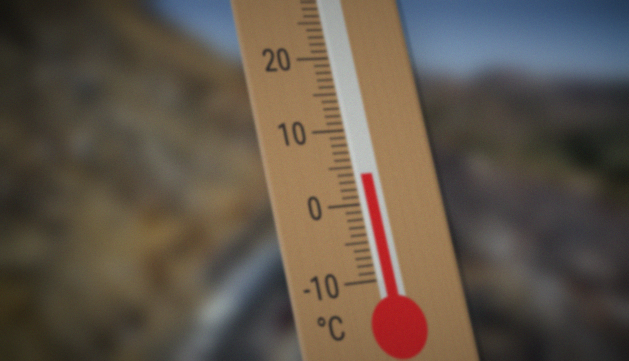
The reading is value=4 unit=°C
